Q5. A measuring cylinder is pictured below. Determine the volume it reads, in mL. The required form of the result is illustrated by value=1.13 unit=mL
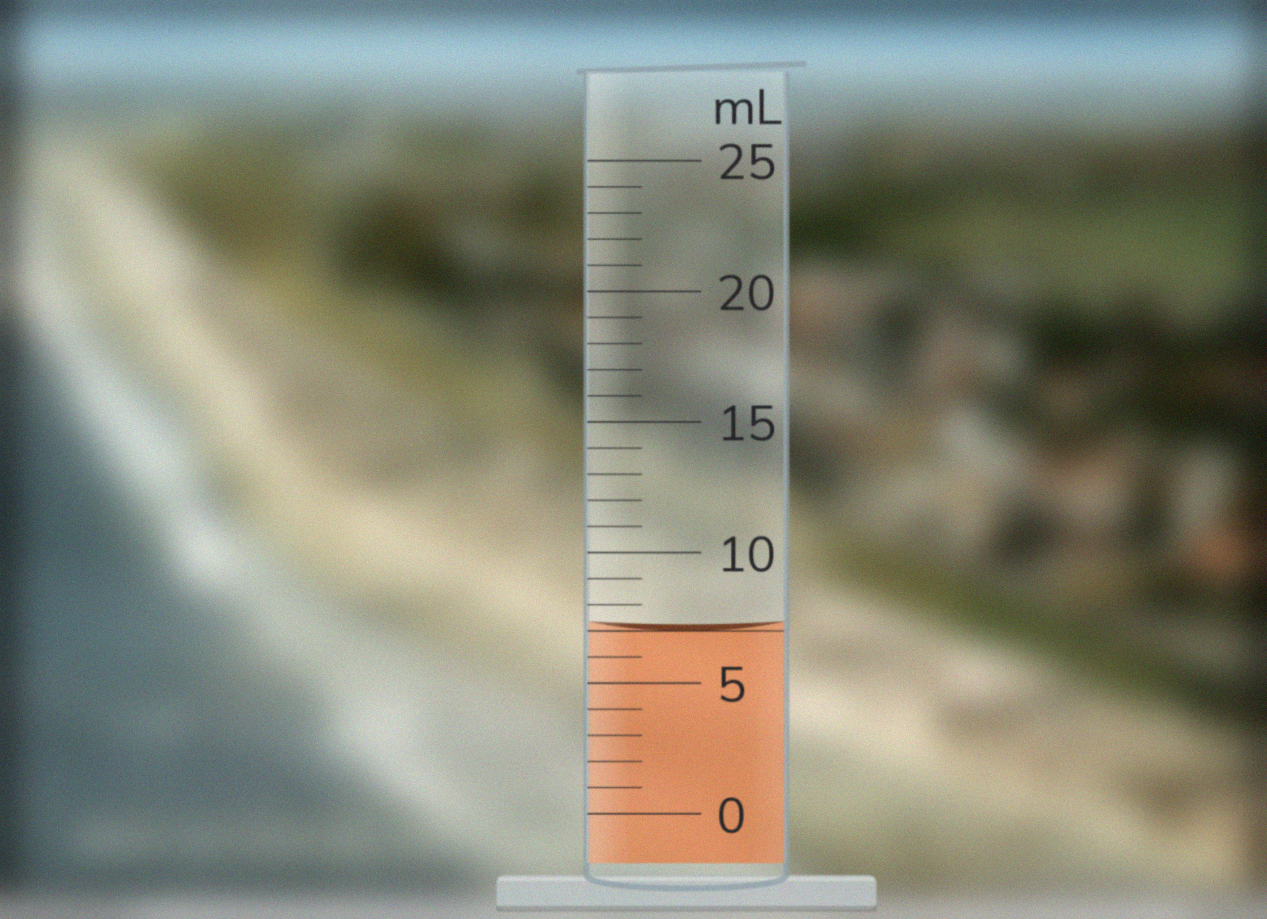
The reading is value=7 unit=mL
